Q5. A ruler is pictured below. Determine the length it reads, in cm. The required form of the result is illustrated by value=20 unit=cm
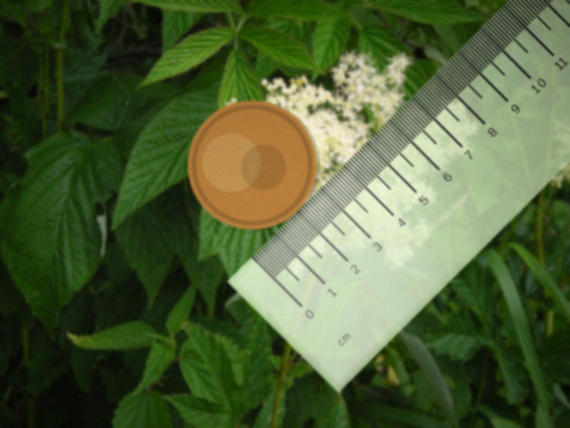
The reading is value=4 unit=cm
